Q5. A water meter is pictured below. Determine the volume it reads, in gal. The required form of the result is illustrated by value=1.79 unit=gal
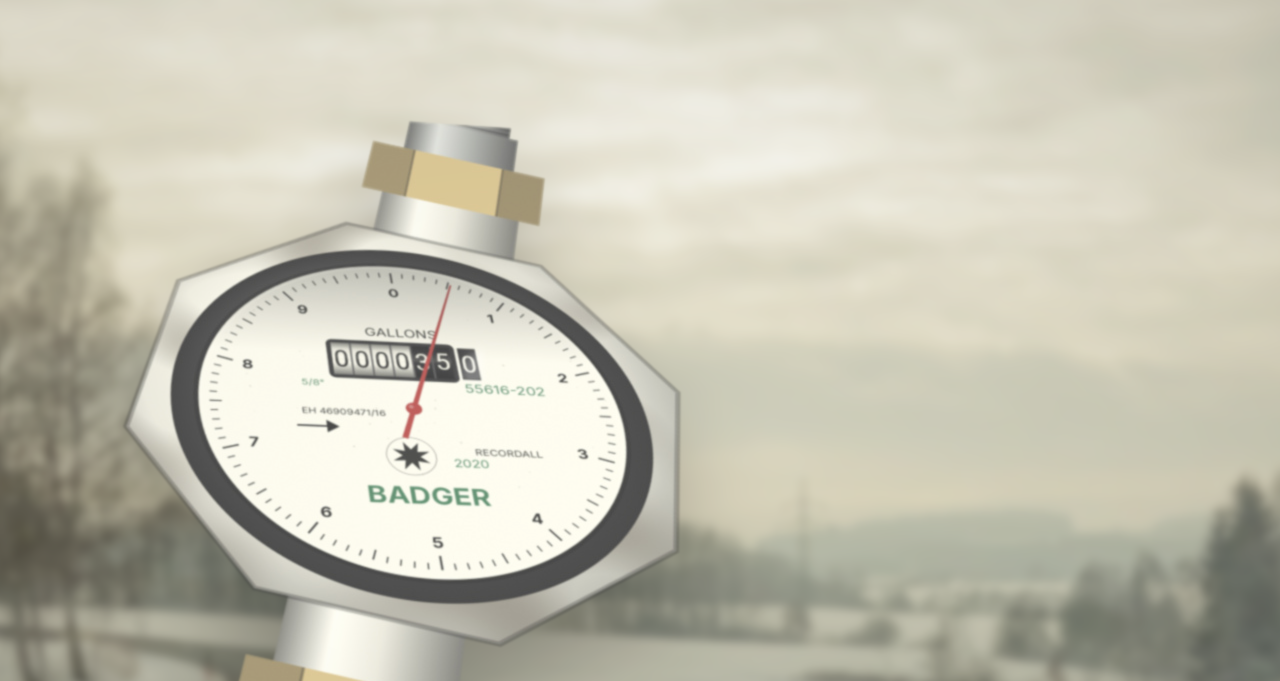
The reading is value=350.5 unit=gal
